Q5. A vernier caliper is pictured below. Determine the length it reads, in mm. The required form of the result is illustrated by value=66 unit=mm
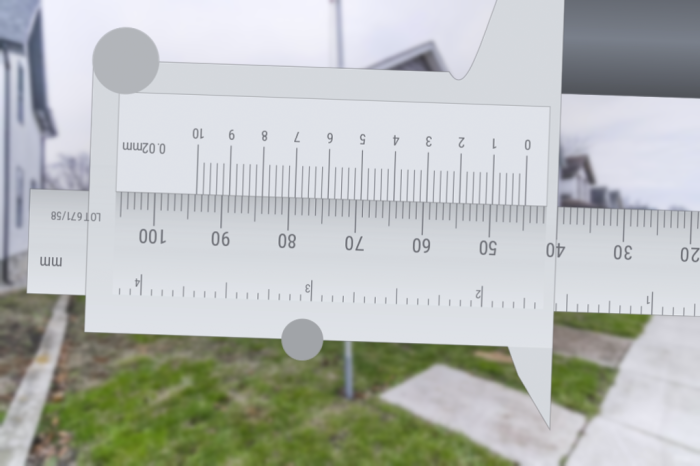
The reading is value=44.8 unit=mm
